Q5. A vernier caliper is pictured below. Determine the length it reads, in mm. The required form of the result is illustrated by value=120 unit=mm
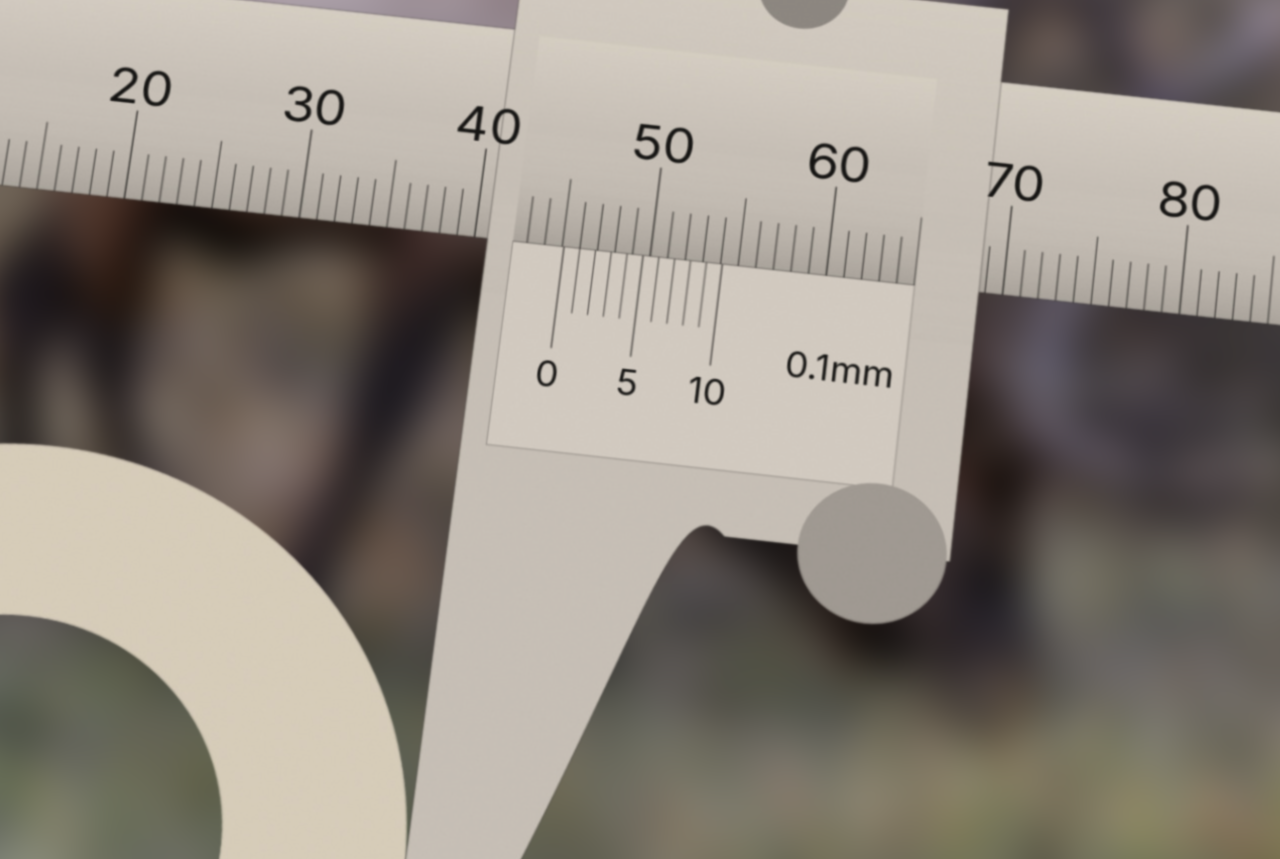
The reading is value=45.1 unit=mm
